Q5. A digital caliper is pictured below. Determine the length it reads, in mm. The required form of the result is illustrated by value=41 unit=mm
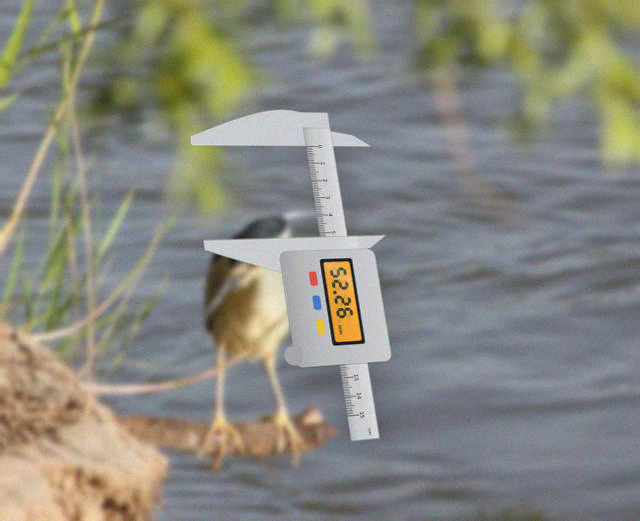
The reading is value=52.26 unit=mm
